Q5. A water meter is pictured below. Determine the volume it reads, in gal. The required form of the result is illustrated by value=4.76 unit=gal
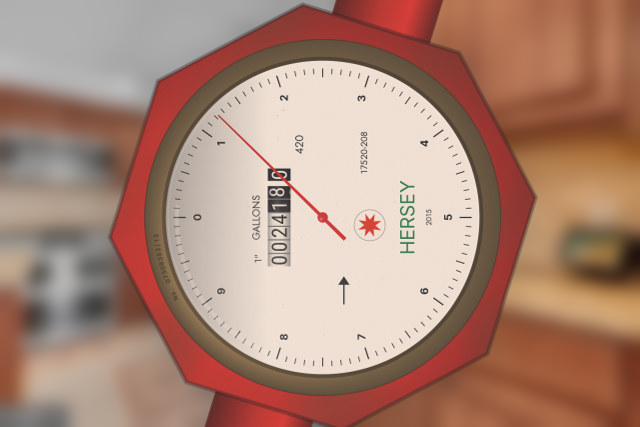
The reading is value=24181.2 unit=gal
